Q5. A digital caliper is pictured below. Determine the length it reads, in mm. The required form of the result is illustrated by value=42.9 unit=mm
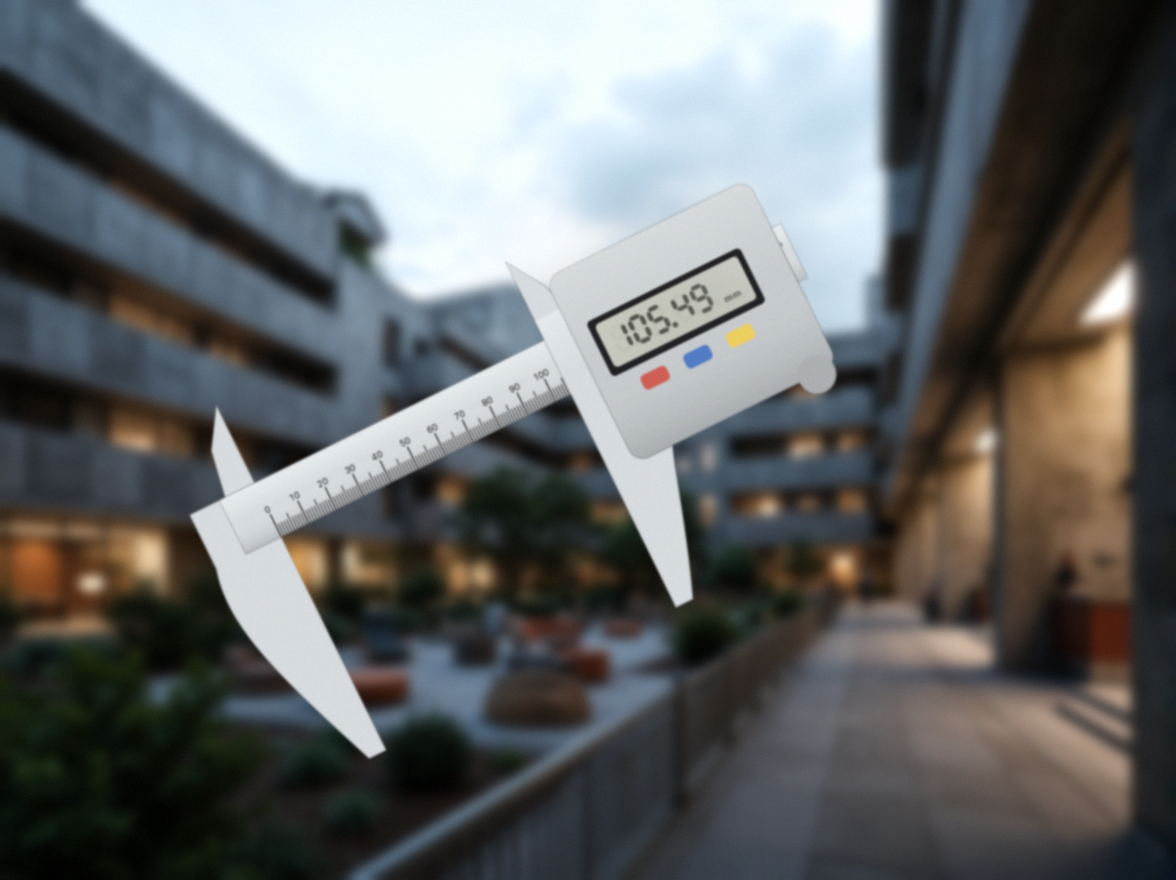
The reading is value=105.49 unit=mm
